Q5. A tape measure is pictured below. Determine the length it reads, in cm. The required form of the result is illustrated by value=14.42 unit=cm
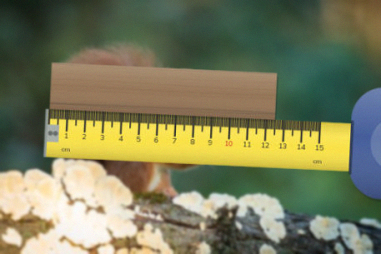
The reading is value=12.5 unit=cm
